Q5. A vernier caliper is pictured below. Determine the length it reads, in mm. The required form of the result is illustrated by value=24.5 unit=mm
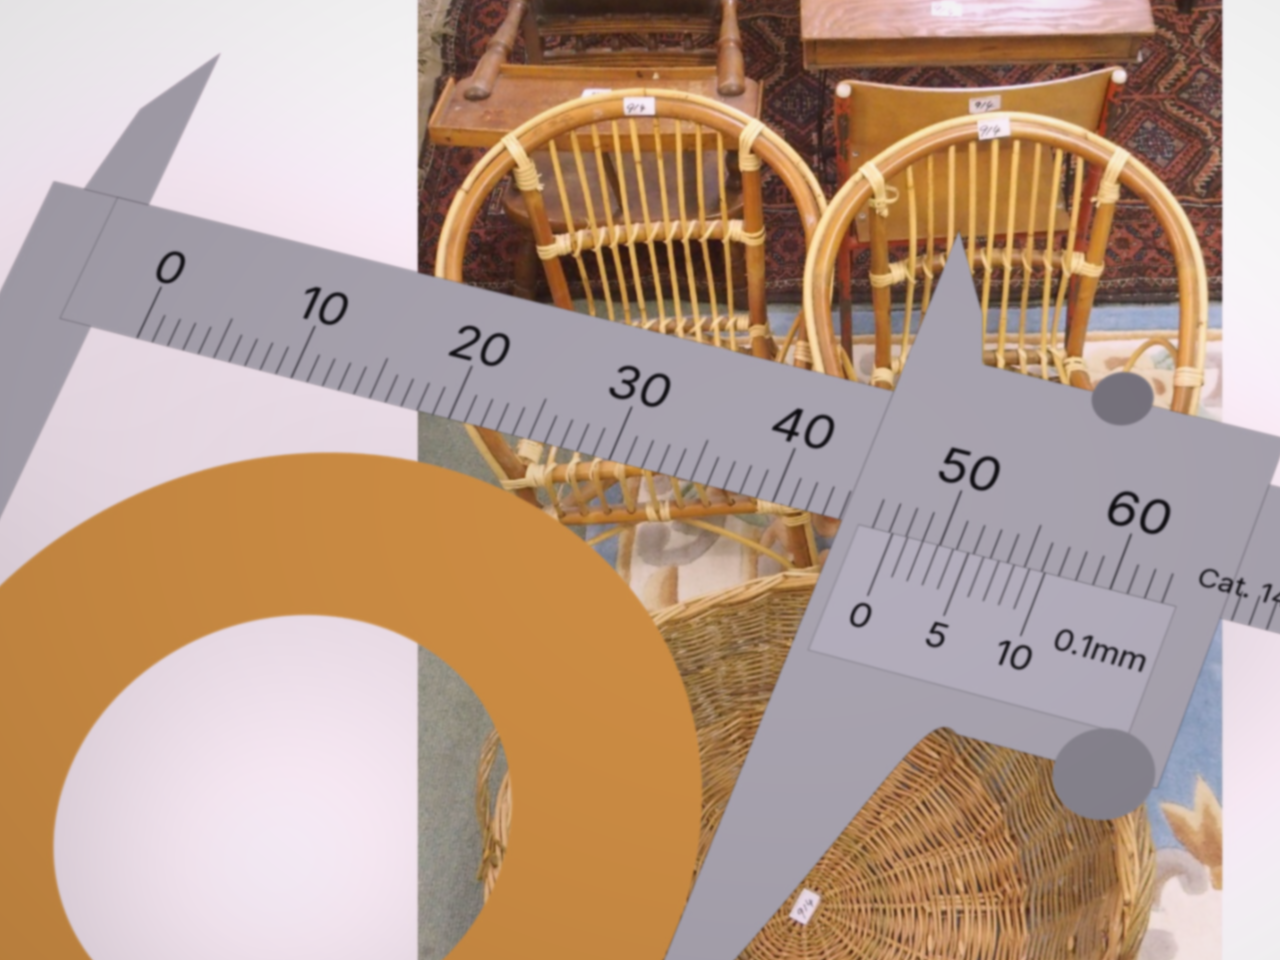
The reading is value=47.2 unit=mm
